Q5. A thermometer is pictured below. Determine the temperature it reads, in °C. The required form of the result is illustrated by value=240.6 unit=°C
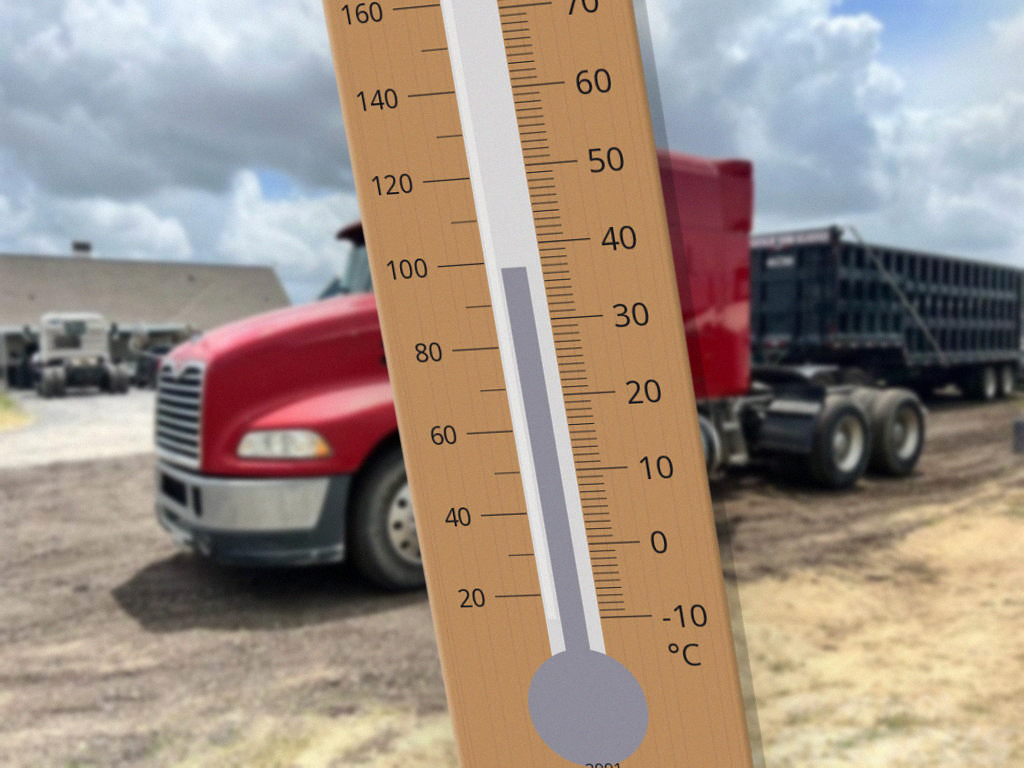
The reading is value=37 unit=°C
